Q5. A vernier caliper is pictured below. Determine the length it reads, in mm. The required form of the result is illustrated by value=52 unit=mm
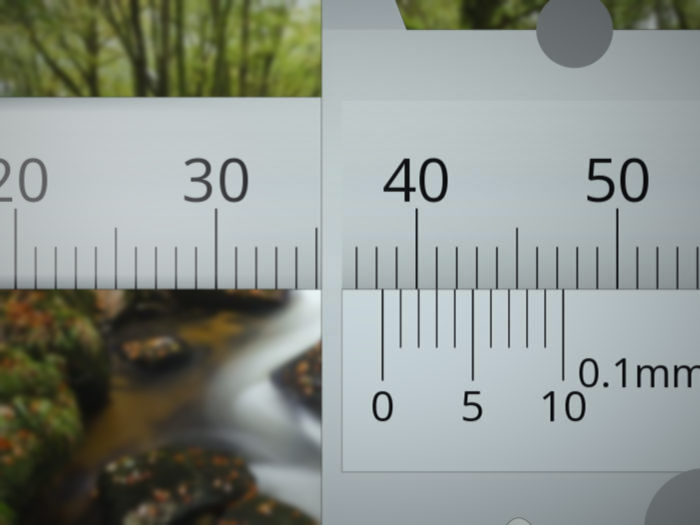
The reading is value=38.3 unit=mm
